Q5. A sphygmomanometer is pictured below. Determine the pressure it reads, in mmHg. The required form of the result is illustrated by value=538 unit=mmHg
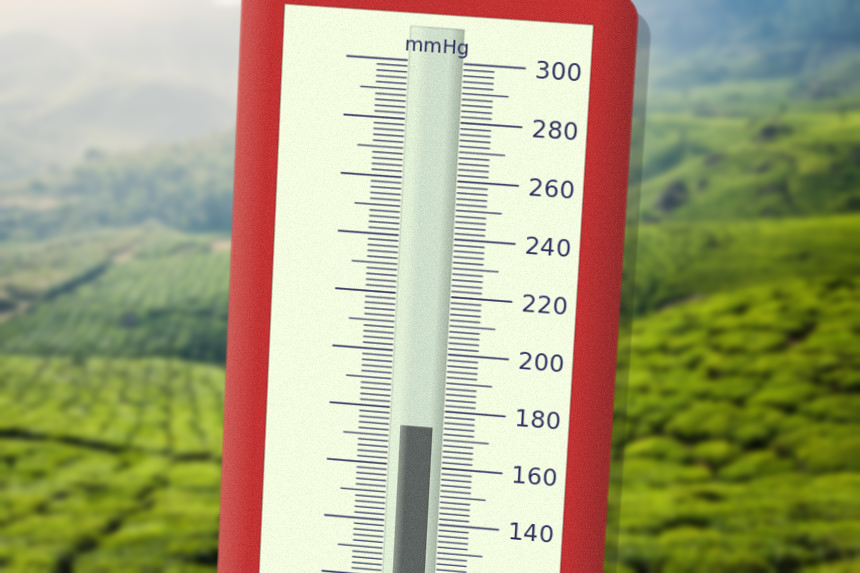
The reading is value=174 unit=mmHg
